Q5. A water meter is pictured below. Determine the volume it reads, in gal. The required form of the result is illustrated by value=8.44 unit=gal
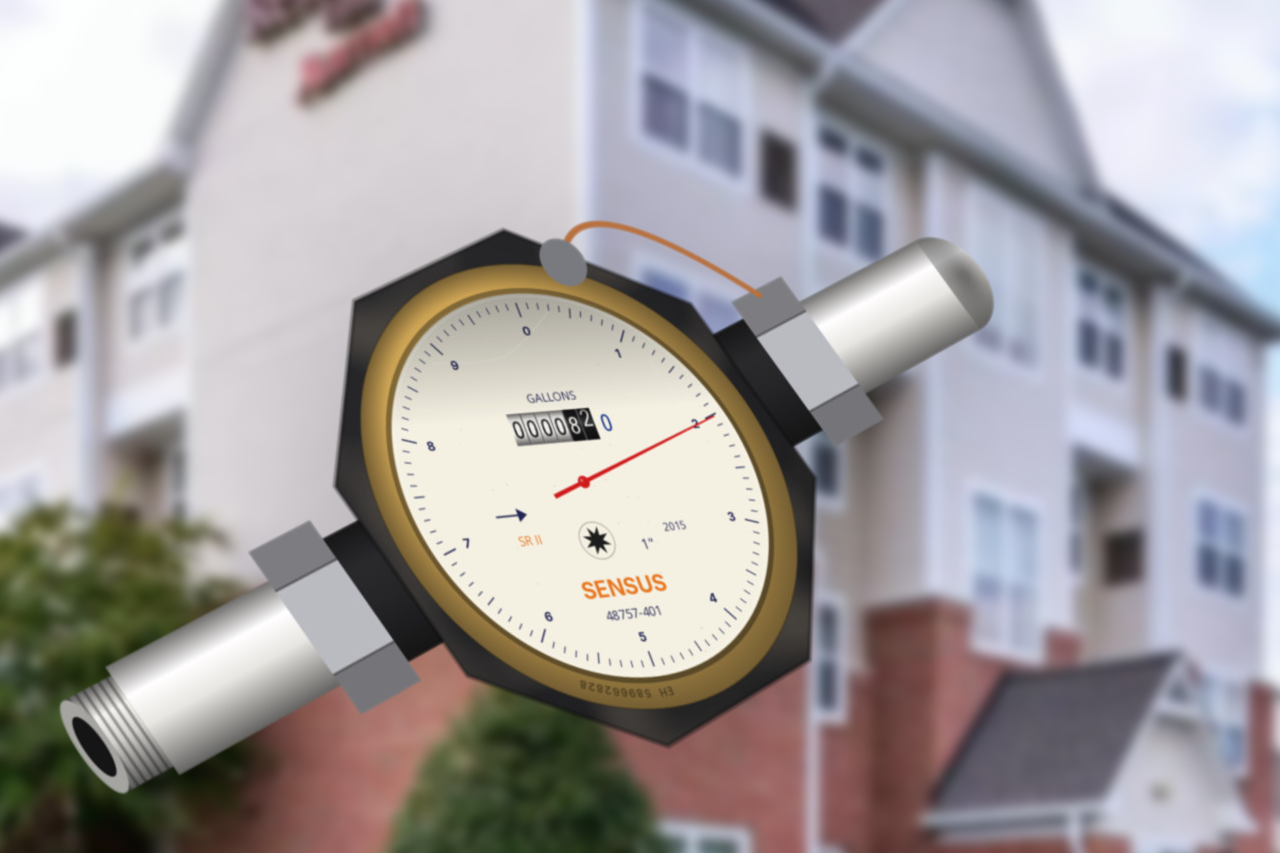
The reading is value=822.0 unit=gal
